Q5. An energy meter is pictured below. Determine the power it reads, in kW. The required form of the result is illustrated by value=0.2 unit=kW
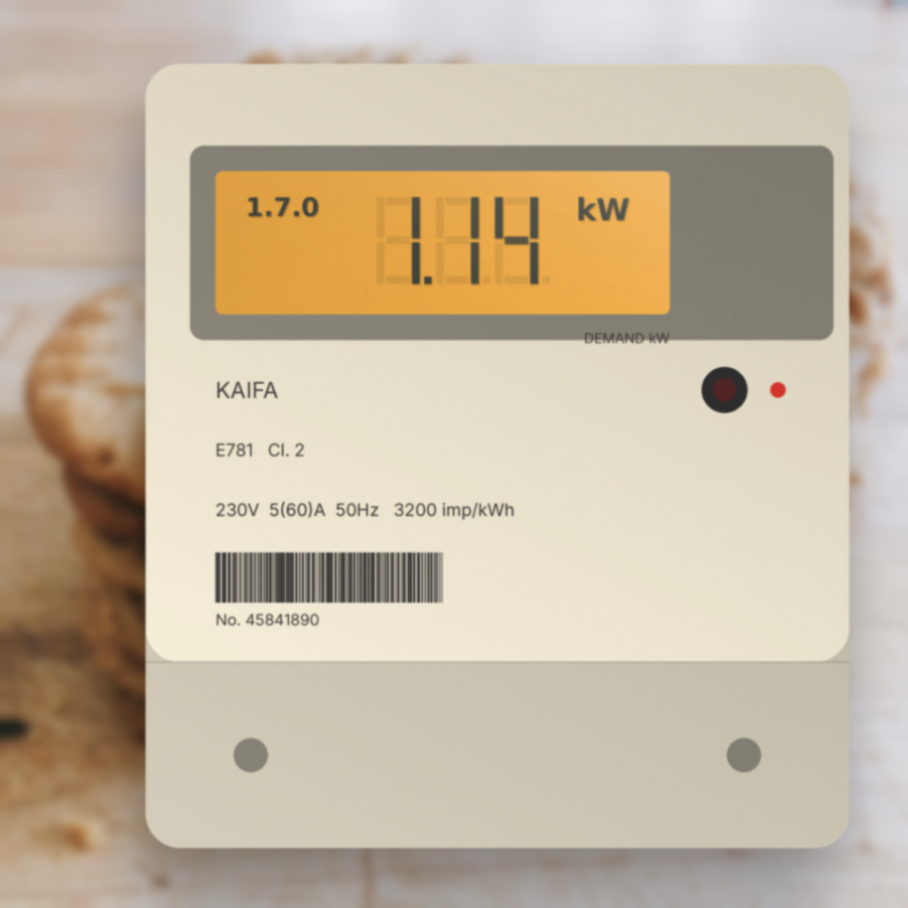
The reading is value=1.14 unit=kW
